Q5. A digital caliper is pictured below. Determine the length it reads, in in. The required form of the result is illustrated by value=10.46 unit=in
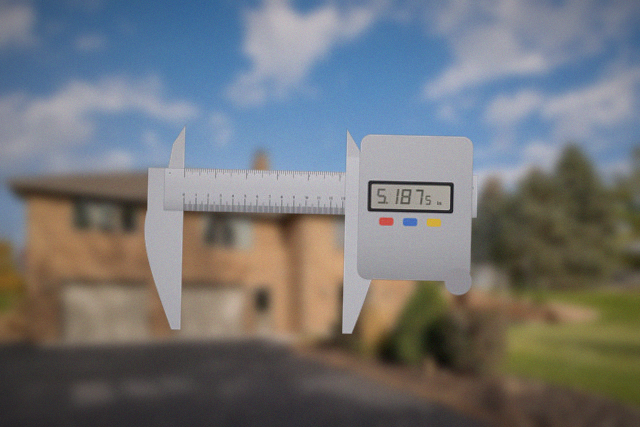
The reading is value=5.1875 unit=in
